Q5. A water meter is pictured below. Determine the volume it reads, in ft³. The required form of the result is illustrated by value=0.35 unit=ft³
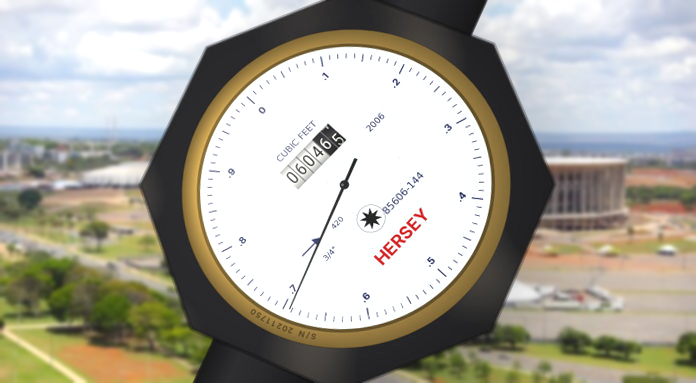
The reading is value=60464.69 unit=ft³
